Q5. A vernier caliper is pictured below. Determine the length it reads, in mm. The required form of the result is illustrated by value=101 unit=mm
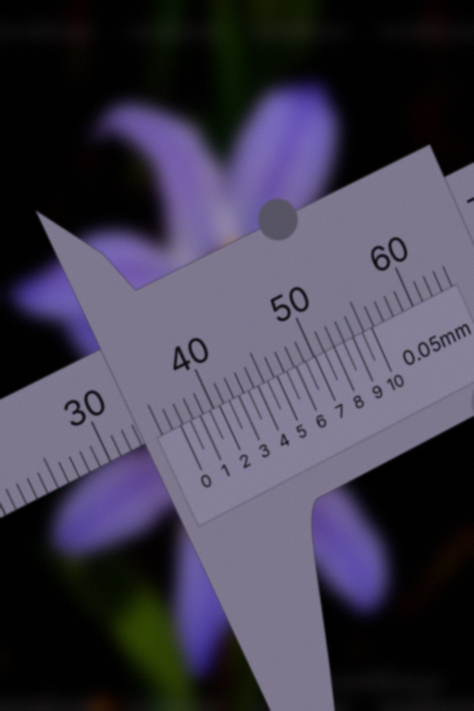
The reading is value=36.8 unit=mm
